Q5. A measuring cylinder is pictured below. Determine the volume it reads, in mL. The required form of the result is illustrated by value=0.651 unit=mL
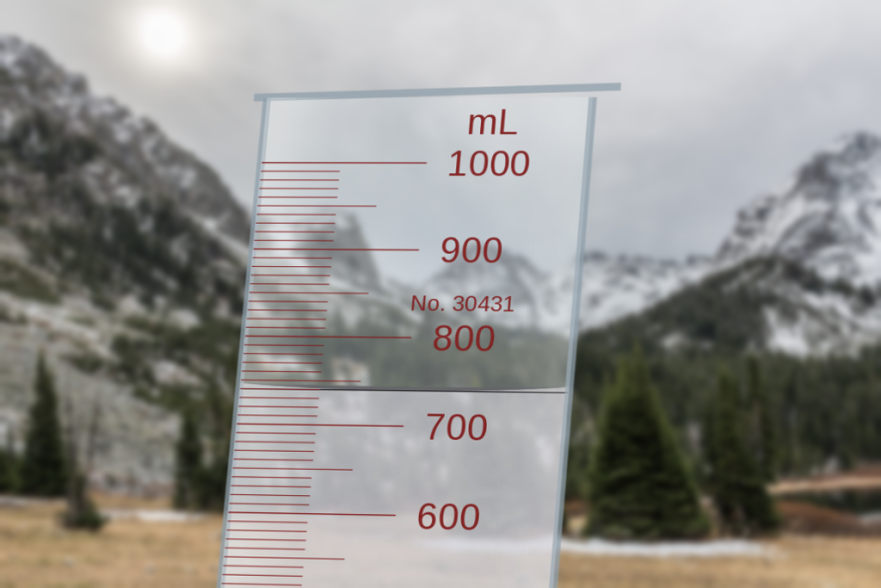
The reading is value=740 unit=mL
